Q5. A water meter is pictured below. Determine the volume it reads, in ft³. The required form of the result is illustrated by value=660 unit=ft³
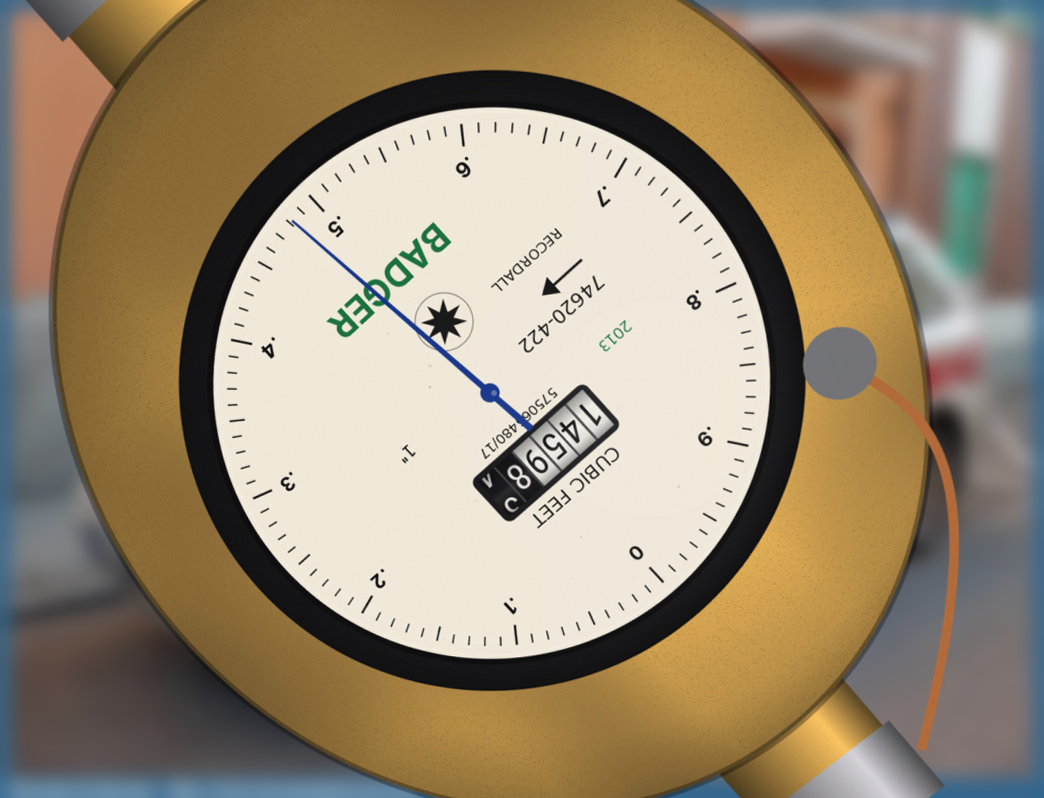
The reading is value=145983.48 unit=ft³
